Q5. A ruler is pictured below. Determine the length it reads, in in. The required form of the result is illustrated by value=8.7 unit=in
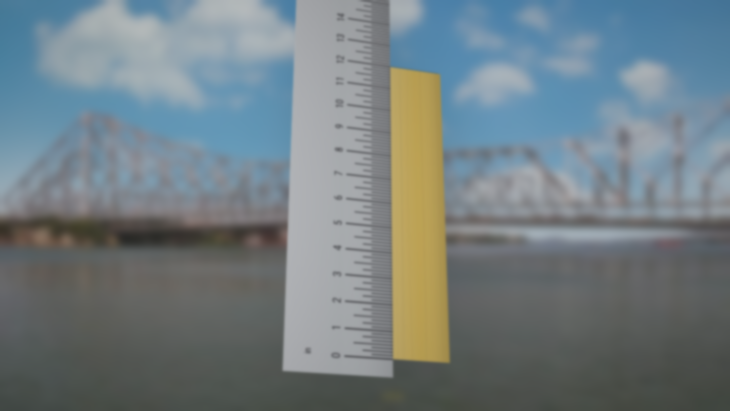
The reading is value=12 unit=in
